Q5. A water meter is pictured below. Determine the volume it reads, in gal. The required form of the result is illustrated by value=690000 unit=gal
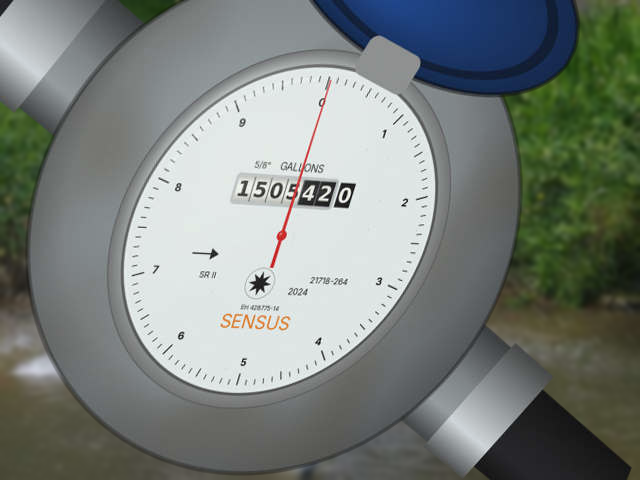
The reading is value=1505420.0 unit=gal
